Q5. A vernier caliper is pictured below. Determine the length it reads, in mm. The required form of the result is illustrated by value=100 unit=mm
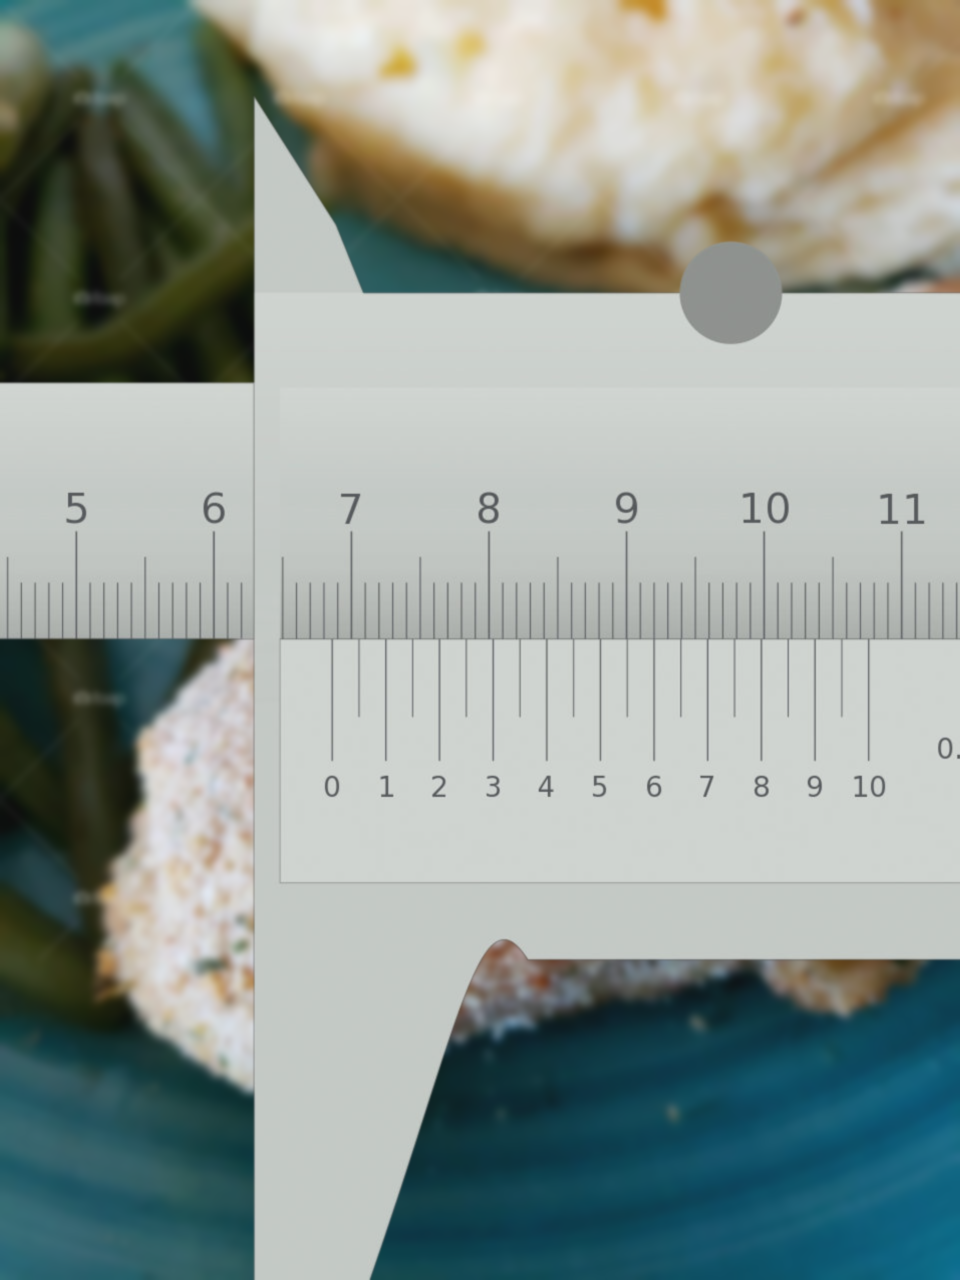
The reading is value=68.6 unit=mm
